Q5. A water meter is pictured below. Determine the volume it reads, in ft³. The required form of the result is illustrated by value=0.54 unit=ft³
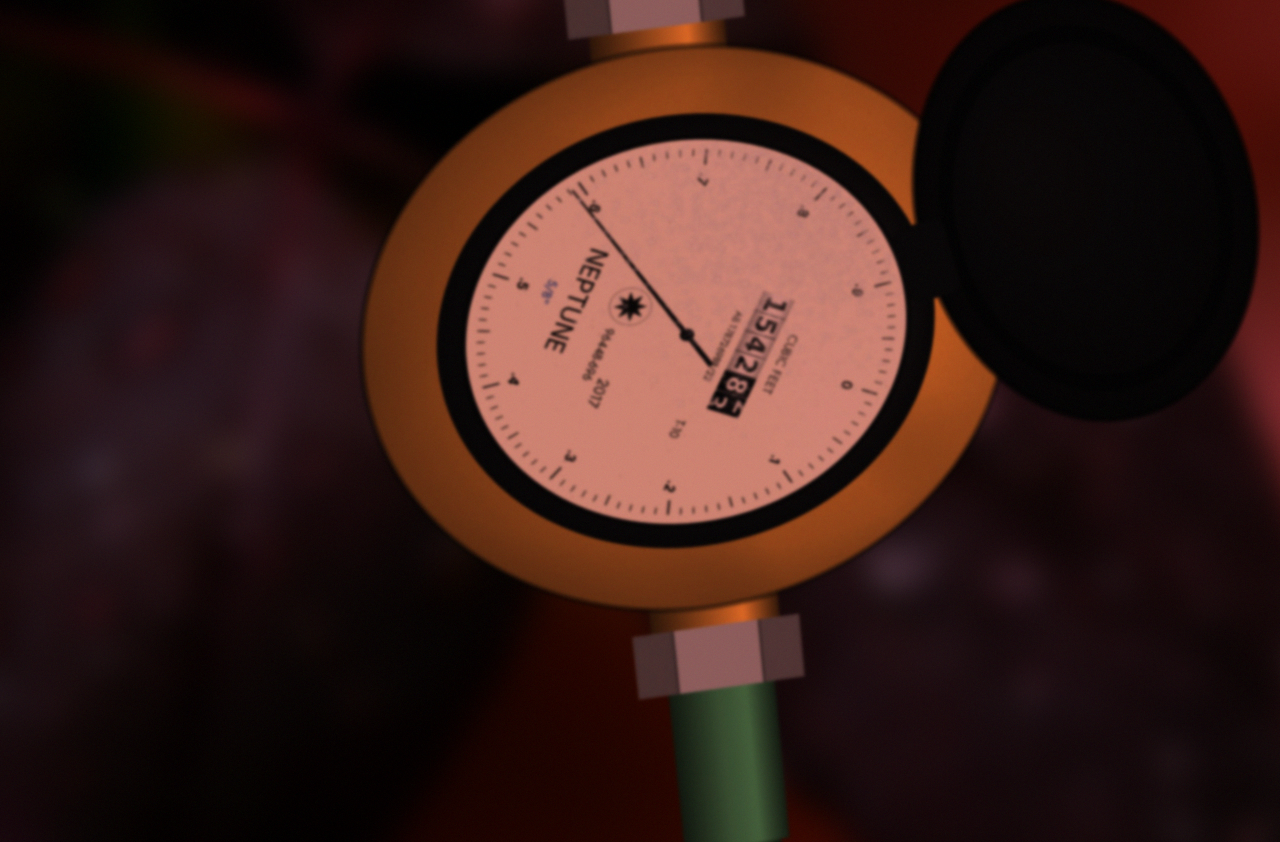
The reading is value=154282.59 unit=ft³
